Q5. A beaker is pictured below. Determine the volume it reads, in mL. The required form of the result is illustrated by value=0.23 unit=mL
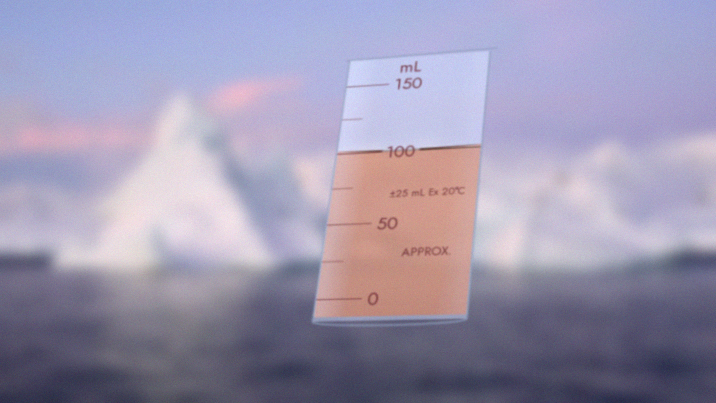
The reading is value=100 unit=mL
